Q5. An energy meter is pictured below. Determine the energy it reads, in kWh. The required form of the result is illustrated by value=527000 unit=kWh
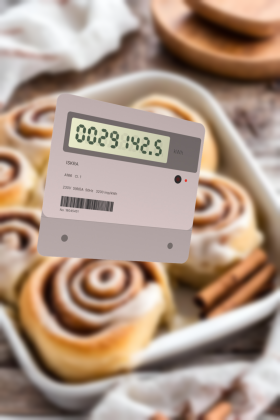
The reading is value=29142.5 unit=kWh
